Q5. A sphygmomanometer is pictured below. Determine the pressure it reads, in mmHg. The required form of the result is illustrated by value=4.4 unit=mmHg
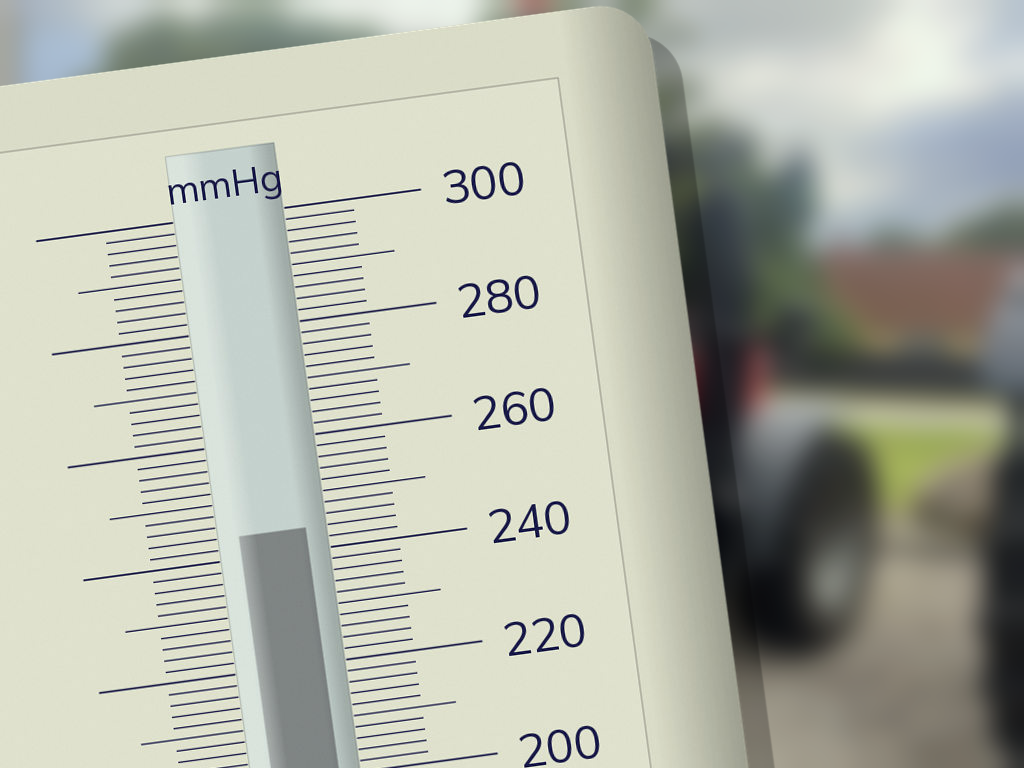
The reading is value=244 unit=mmHg
